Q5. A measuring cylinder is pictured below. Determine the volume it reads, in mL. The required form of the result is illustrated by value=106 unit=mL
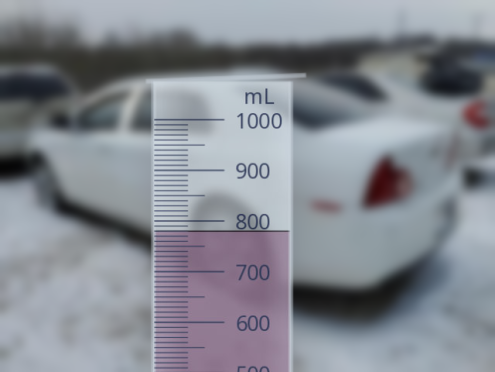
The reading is value=780 unit=mL
